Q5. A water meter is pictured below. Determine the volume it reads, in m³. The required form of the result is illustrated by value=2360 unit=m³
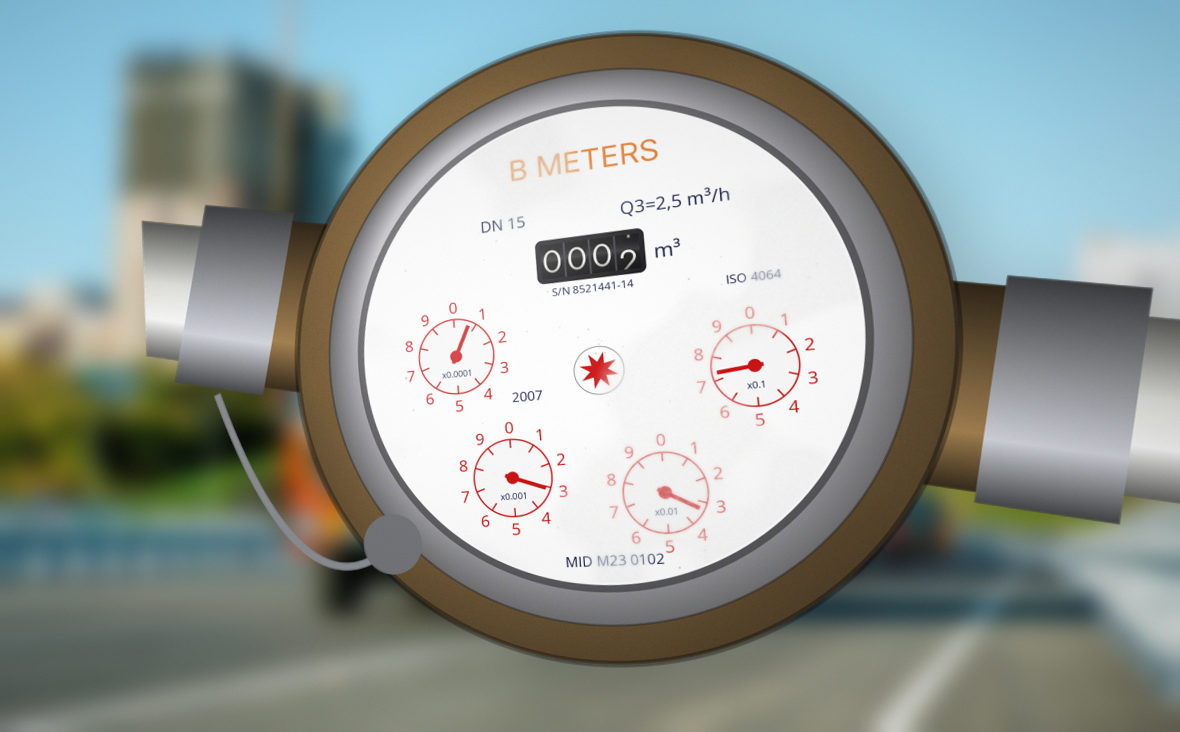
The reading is value=1.7330 unit=m³
